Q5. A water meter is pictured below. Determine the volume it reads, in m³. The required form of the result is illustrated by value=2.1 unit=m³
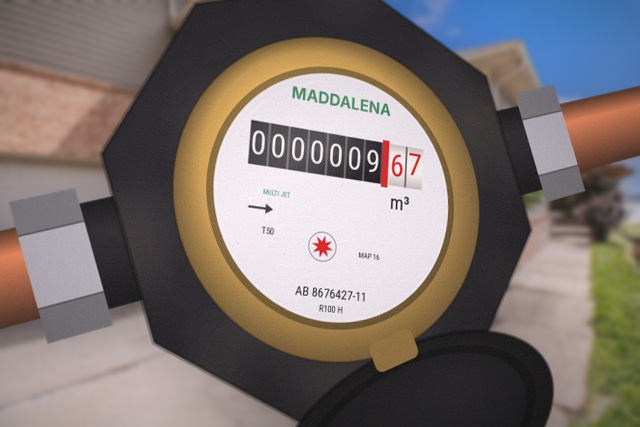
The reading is value=9.67 unit=m³
